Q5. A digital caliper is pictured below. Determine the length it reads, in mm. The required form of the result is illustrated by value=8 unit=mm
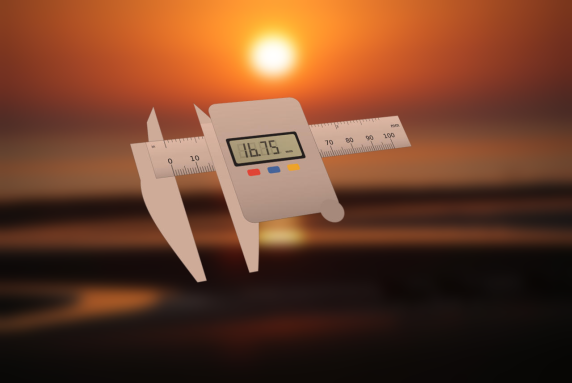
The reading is value=16.75 unit=mm
